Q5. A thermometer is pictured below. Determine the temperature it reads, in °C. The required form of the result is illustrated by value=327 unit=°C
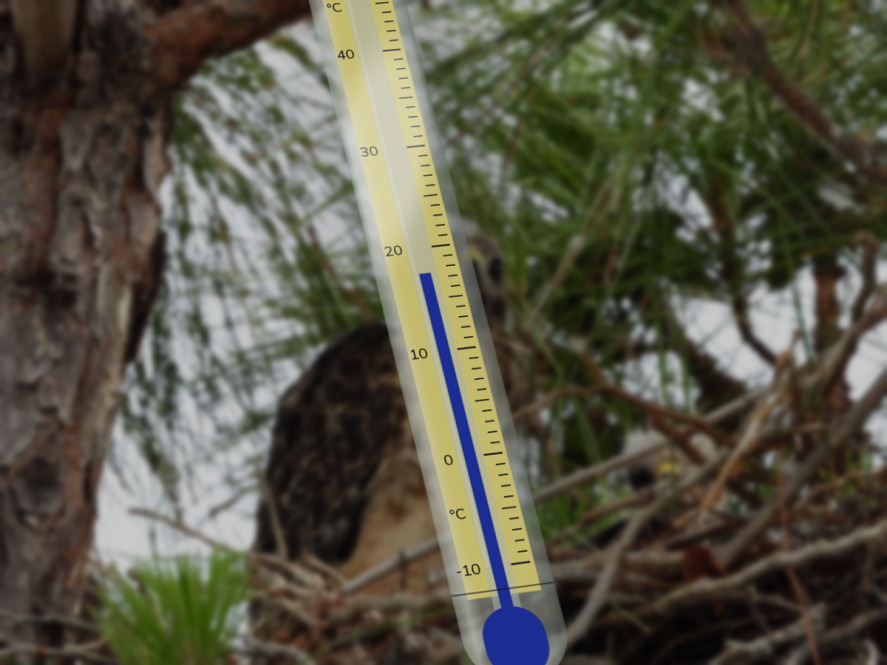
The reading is value=17.5 unit=°C
